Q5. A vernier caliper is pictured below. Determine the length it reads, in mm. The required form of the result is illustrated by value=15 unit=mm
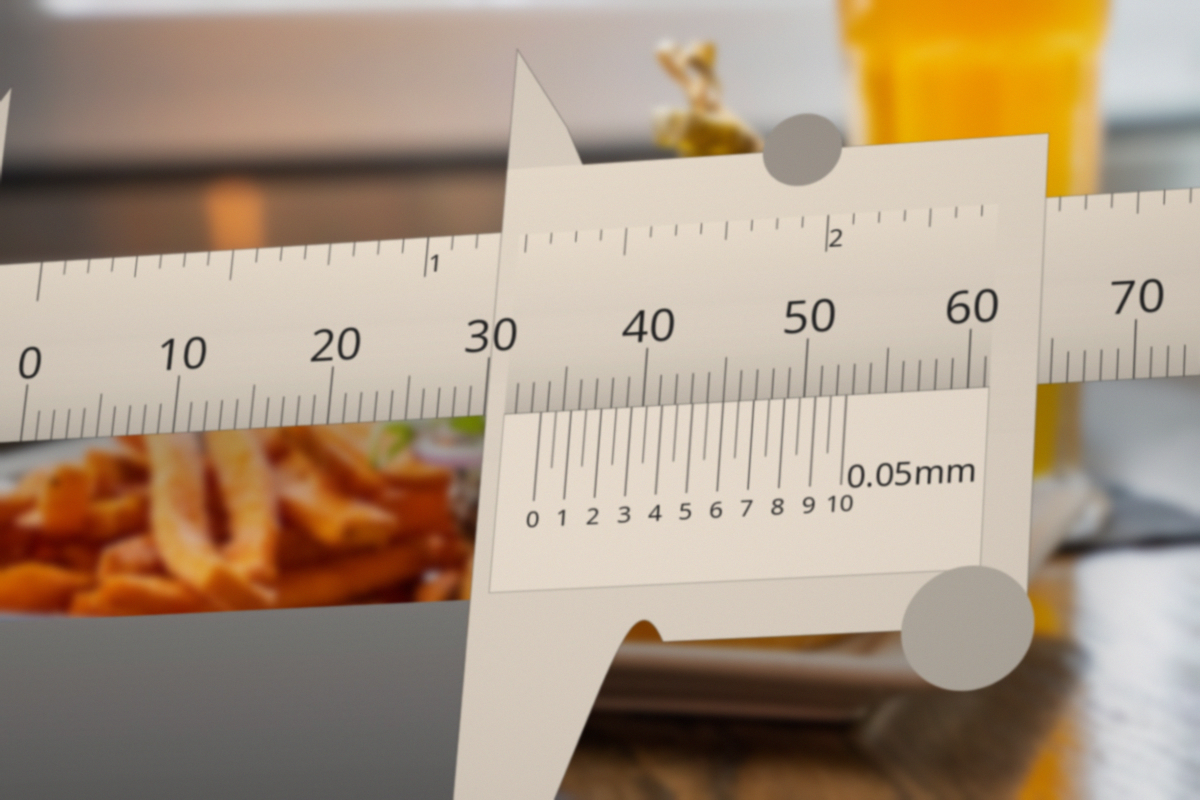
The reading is value=33.6 unit=mm
